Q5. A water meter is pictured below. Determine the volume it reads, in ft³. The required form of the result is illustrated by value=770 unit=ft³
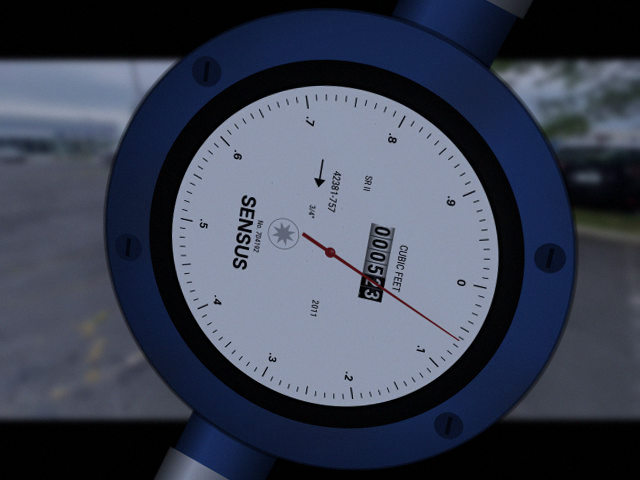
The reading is value=523.06 unit=ft³
